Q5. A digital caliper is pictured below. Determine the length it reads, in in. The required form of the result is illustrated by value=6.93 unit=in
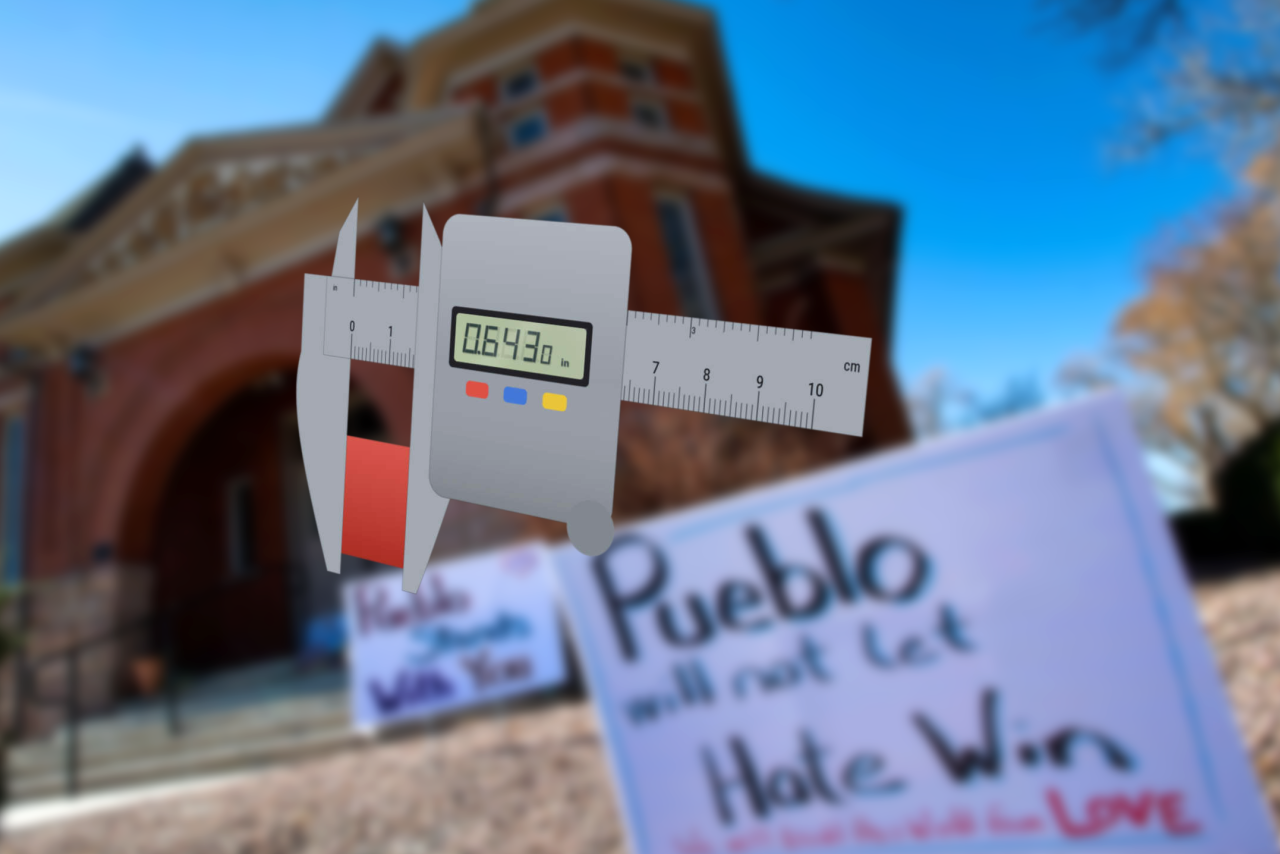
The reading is value=0.6430 unit=in
